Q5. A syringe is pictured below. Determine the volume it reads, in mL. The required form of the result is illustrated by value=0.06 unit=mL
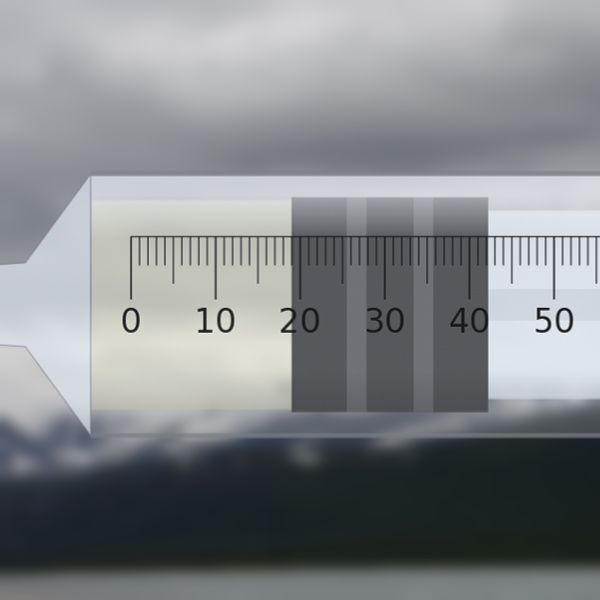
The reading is value=19 unit=mL
